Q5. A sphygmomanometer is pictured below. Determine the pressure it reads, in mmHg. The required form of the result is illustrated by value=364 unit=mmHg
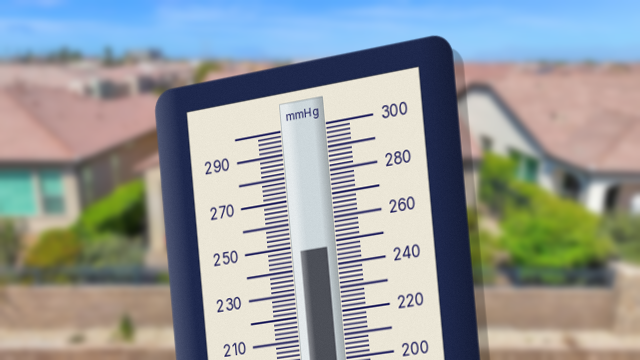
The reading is value=248 unit=mmHg
